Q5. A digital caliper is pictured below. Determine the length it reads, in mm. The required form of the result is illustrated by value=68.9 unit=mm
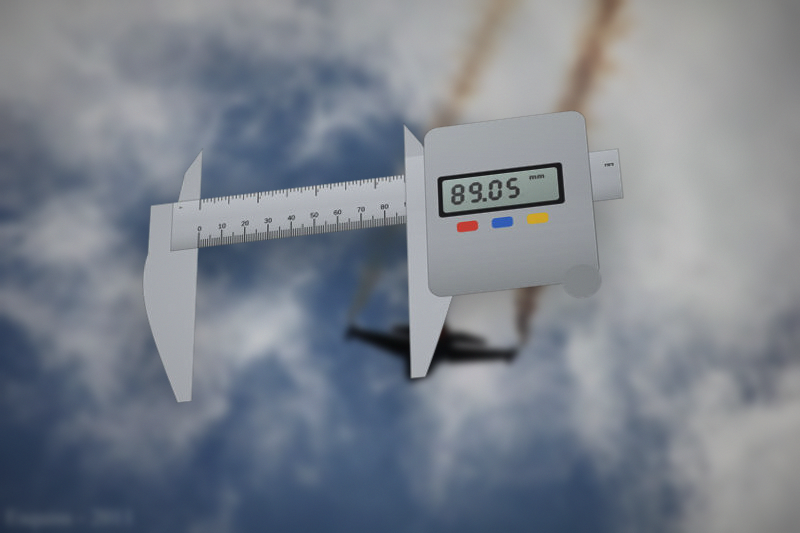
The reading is value=89.05 unit=mm
